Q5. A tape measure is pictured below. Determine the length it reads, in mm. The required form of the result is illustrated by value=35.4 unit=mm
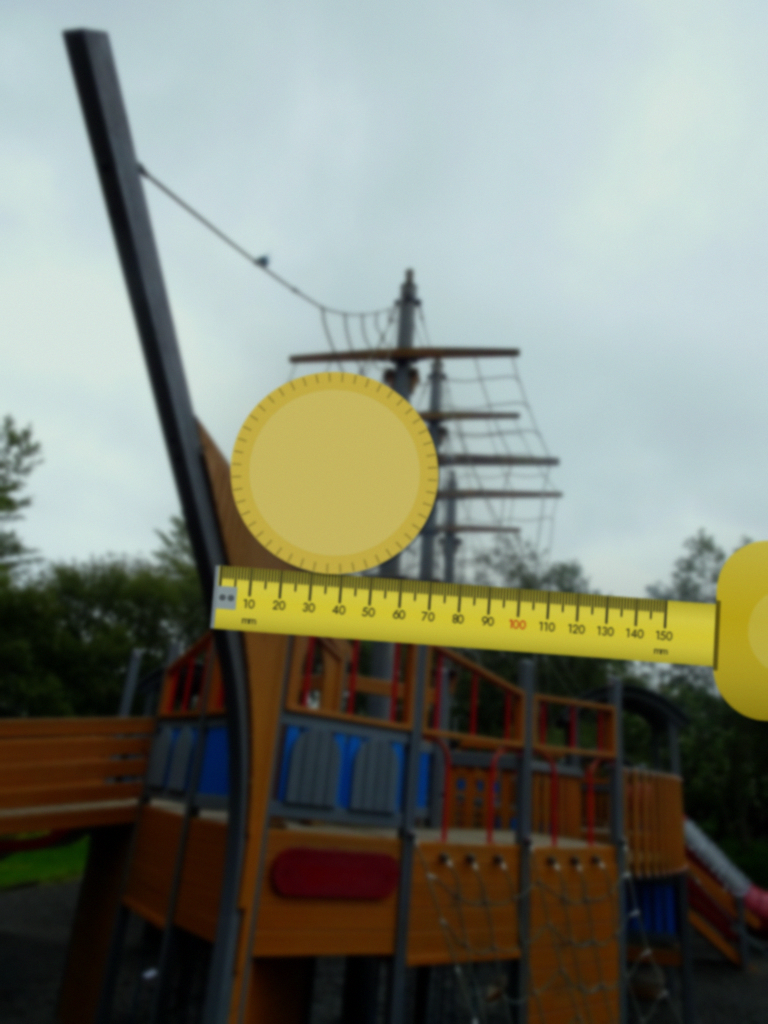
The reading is value=70 unit=mm
